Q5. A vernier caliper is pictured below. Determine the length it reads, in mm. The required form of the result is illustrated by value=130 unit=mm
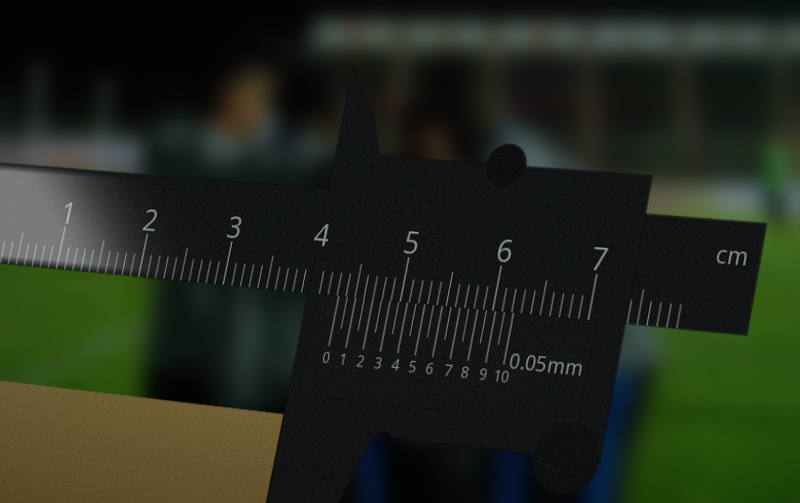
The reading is value=43.2 unit=mm
